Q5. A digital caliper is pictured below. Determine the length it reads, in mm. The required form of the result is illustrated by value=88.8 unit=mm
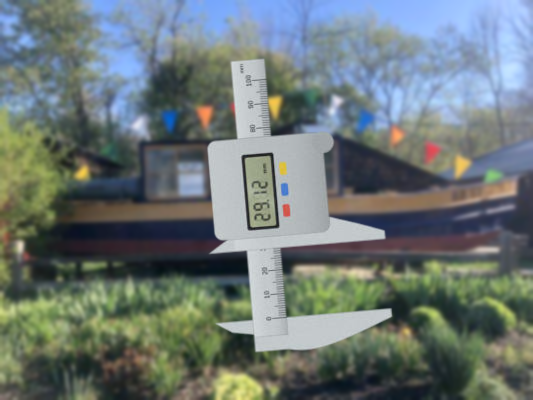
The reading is value=29.12 unit=mm
